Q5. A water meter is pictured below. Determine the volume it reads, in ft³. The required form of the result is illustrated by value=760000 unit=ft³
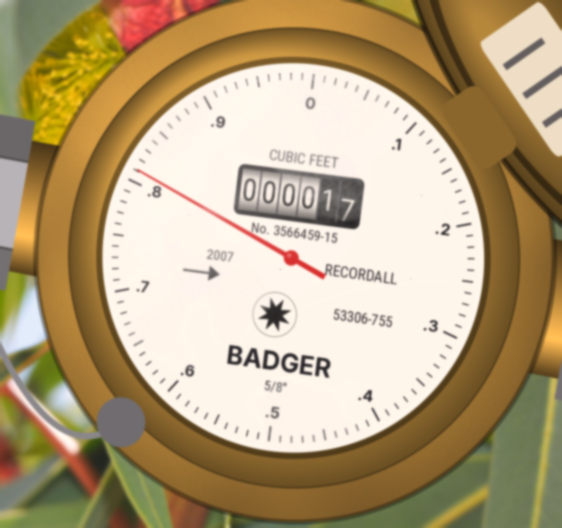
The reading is value=16.81 unit=ft³
